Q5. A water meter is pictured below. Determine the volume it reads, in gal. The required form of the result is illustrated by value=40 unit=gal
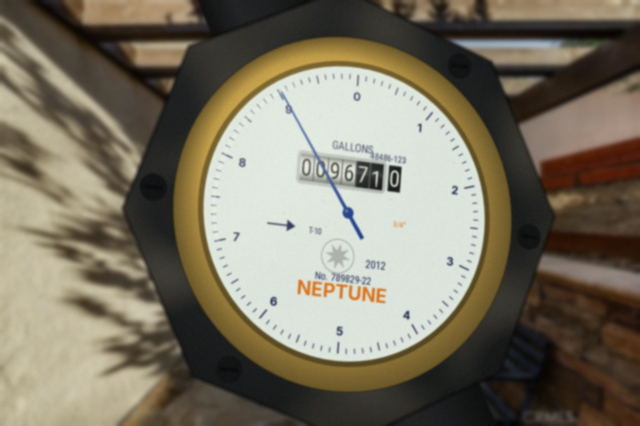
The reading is value=96709.0 unit=gal
